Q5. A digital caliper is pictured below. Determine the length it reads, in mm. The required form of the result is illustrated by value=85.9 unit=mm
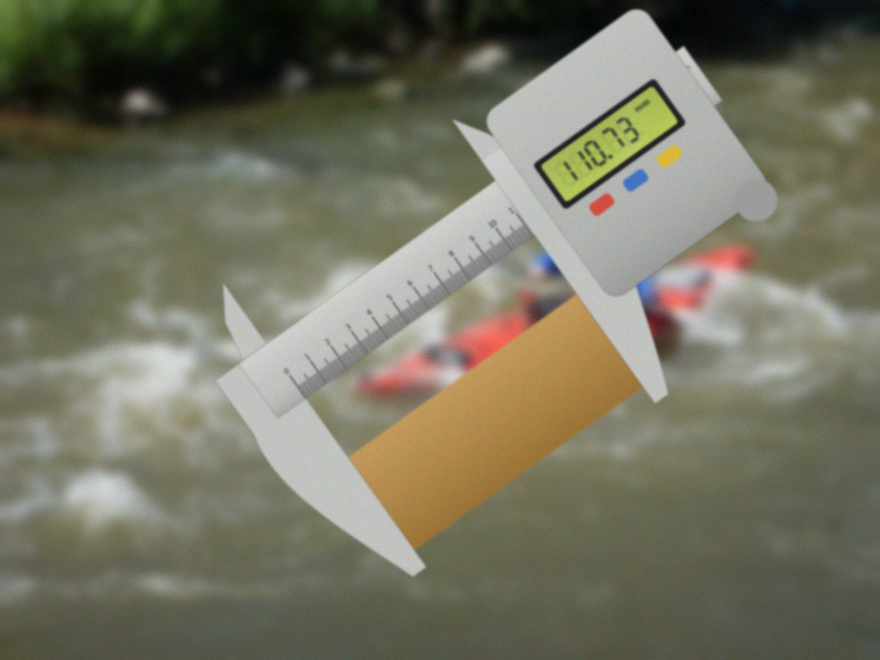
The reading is value=110.73 unit=mm
